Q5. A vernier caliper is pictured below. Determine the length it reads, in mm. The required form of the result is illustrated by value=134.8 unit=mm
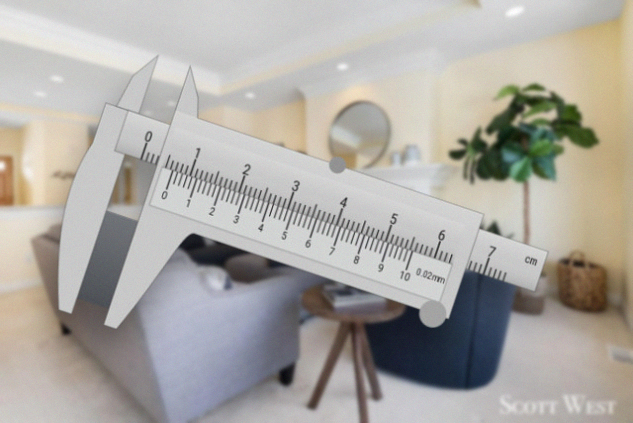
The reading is value=6.5 unit=mm
